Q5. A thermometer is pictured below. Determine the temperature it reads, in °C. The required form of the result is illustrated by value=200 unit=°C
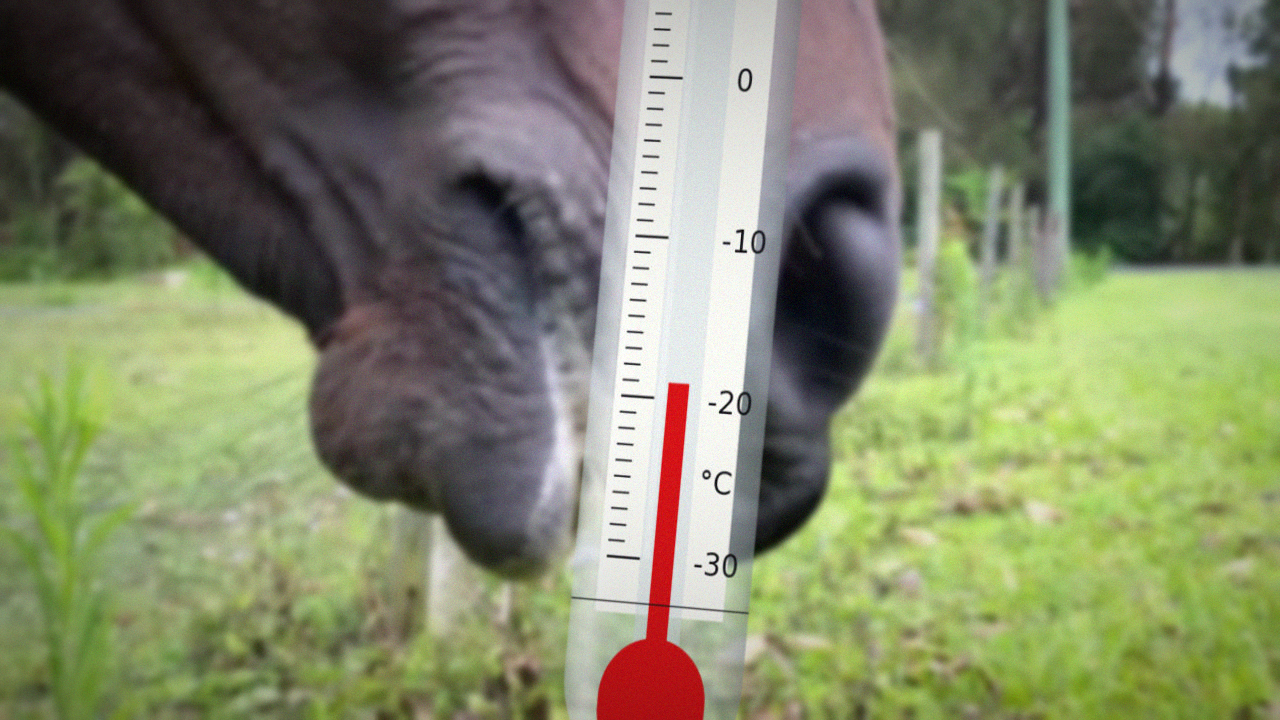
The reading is value=-19 unit=°C
